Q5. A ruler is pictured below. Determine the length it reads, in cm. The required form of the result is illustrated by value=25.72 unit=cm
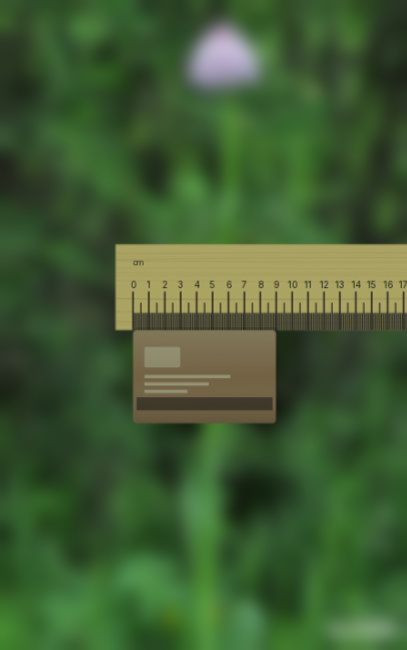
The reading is value=9 unit=cm
